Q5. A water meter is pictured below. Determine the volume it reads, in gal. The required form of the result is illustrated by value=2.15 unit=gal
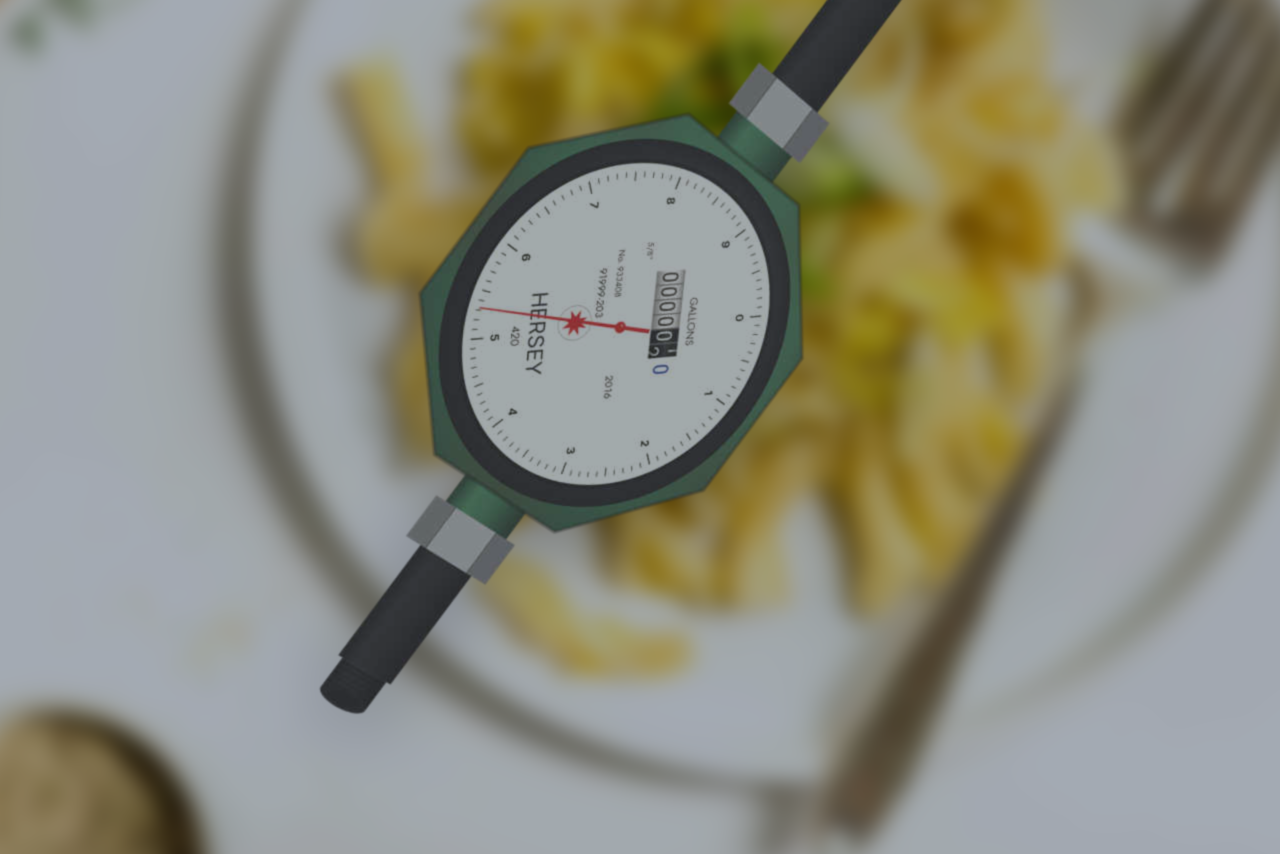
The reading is value=15.3 unit=gal
